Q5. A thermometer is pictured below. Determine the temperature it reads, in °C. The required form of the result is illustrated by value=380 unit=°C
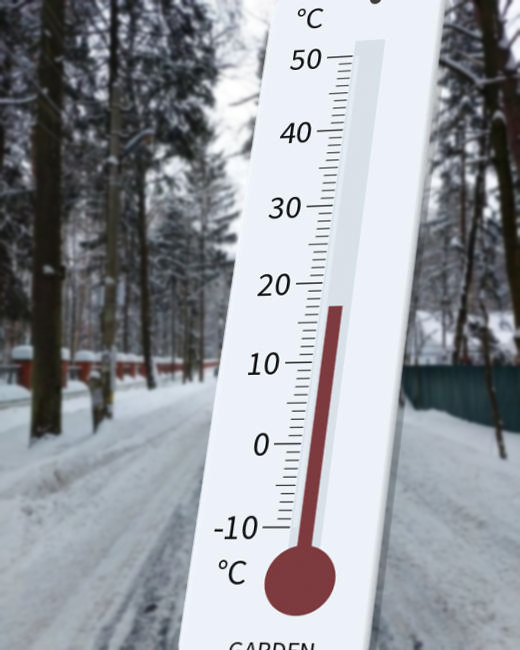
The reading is value=17 unit=°C
